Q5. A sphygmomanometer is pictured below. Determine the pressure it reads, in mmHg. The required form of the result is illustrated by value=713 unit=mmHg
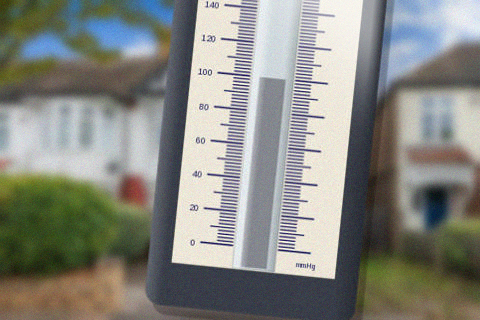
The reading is value=100 unit=mmHg
